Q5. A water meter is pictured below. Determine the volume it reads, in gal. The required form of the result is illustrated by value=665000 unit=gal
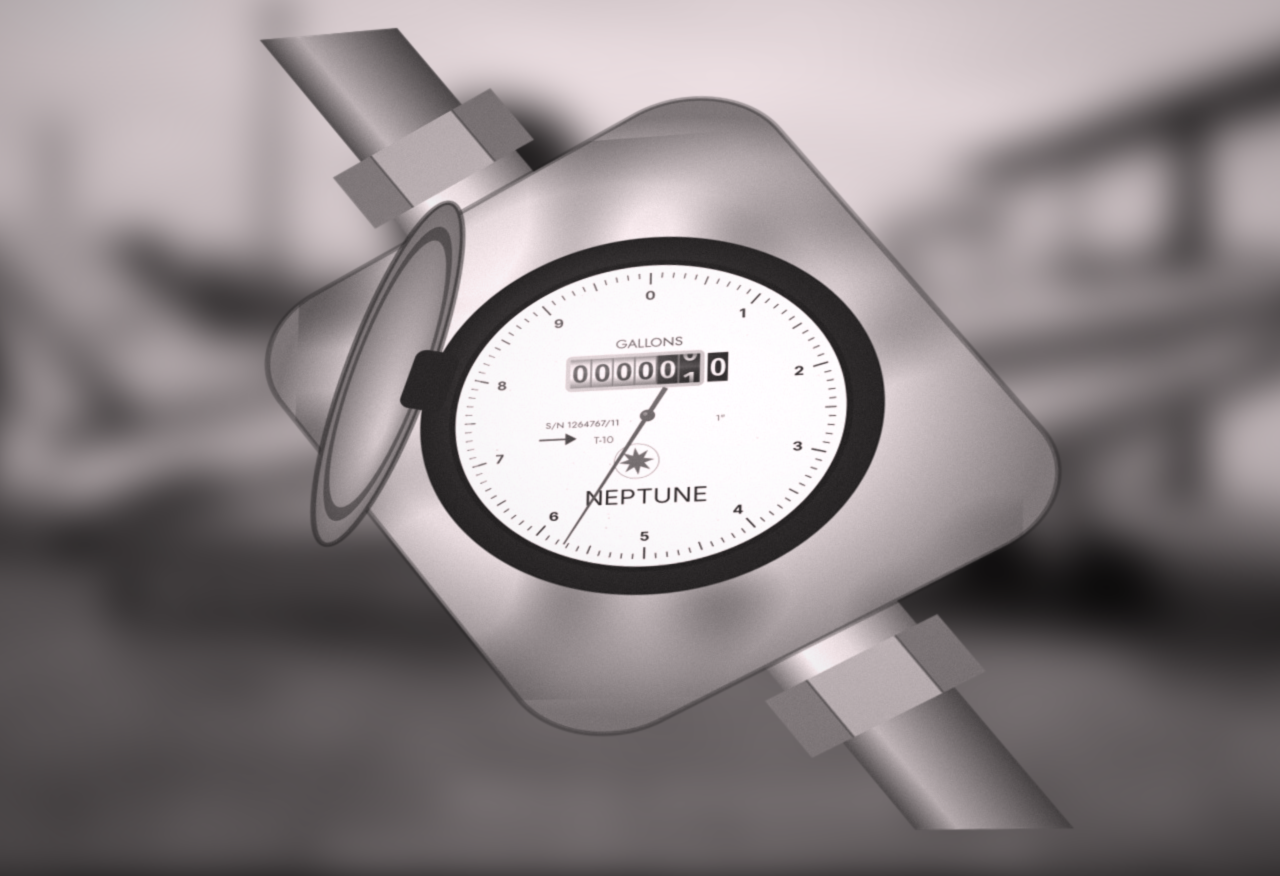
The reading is value=5.7 unit=gal
